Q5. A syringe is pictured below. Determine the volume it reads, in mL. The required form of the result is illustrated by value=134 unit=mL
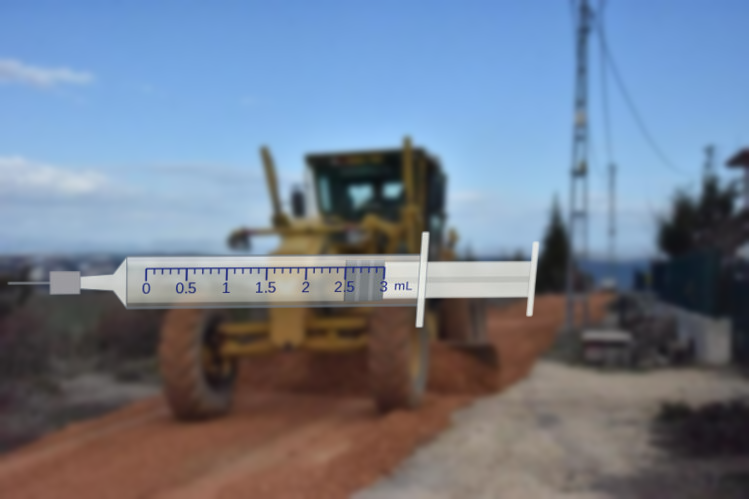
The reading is value=2.5 unit=mL
